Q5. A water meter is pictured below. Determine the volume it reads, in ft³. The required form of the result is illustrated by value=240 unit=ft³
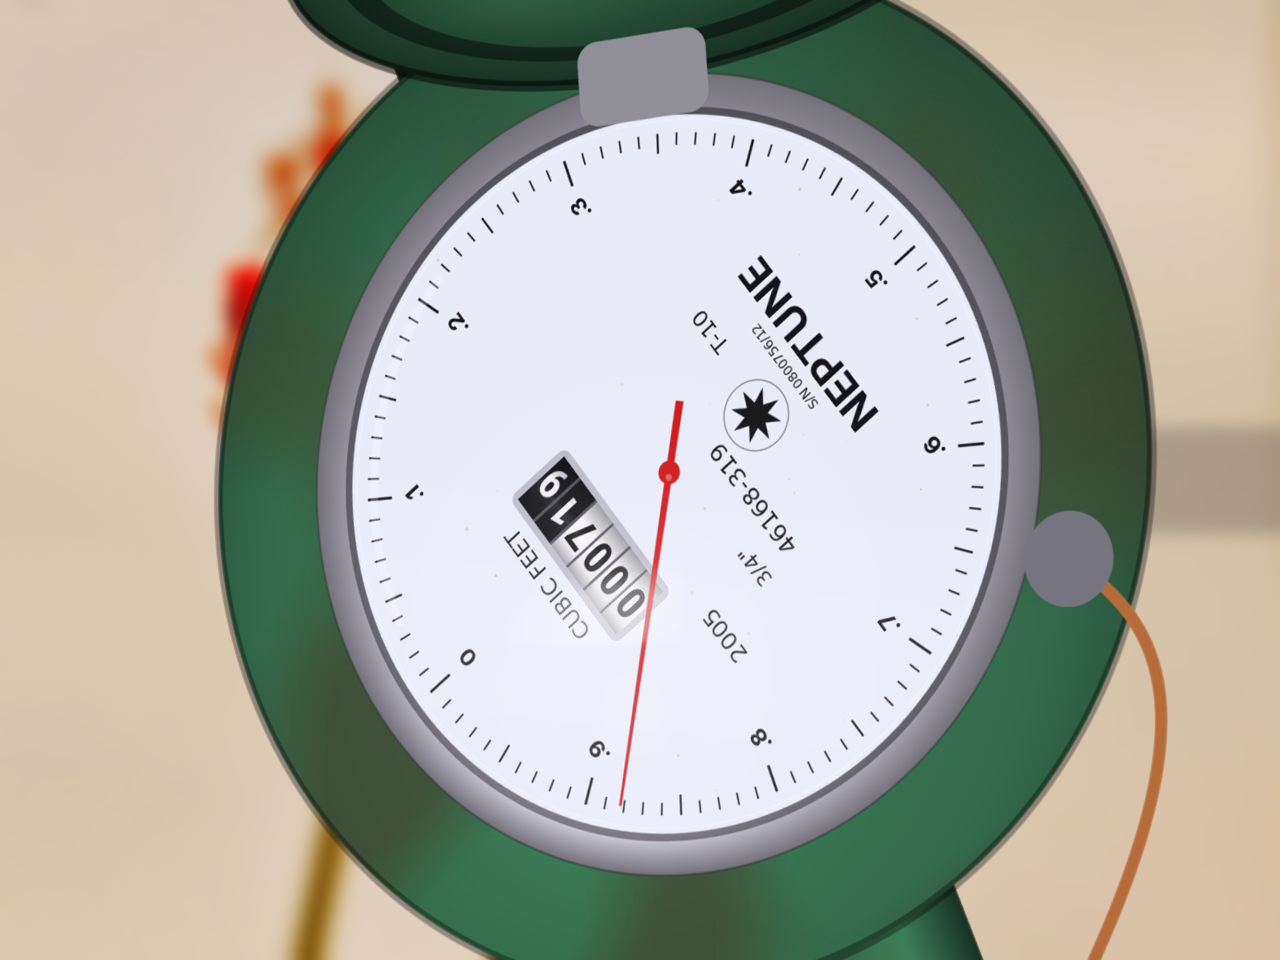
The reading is value=718.88 unit=ft³
